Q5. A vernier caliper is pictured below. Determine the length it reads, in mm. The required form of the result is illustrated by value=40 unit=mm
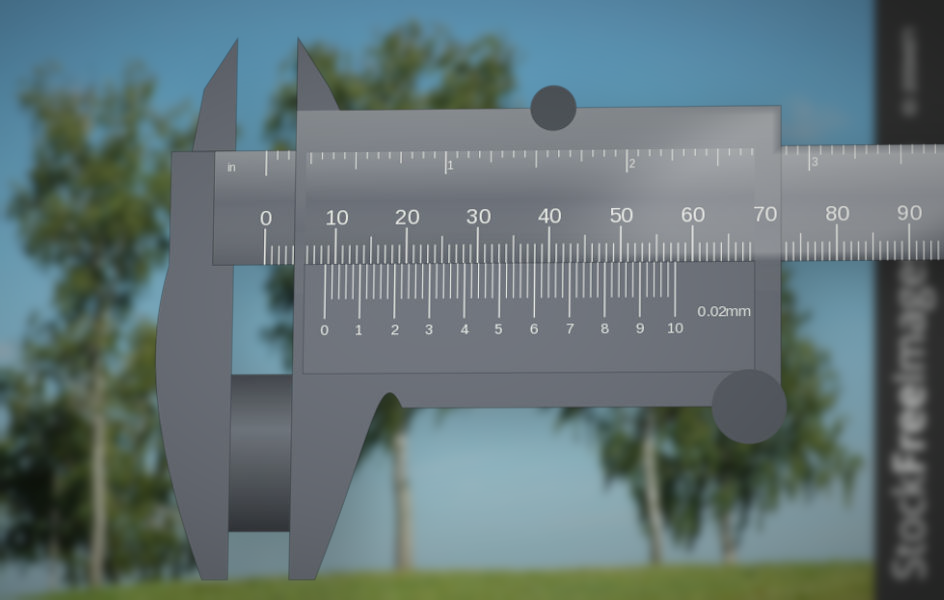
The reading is value=8.6 unit=mm
